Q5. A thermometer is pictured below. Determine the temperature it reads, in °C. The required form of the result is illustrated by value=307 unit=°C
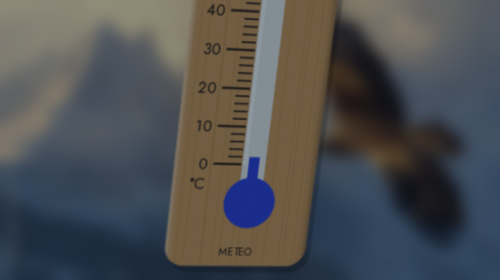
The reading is value=2 unit=°C
